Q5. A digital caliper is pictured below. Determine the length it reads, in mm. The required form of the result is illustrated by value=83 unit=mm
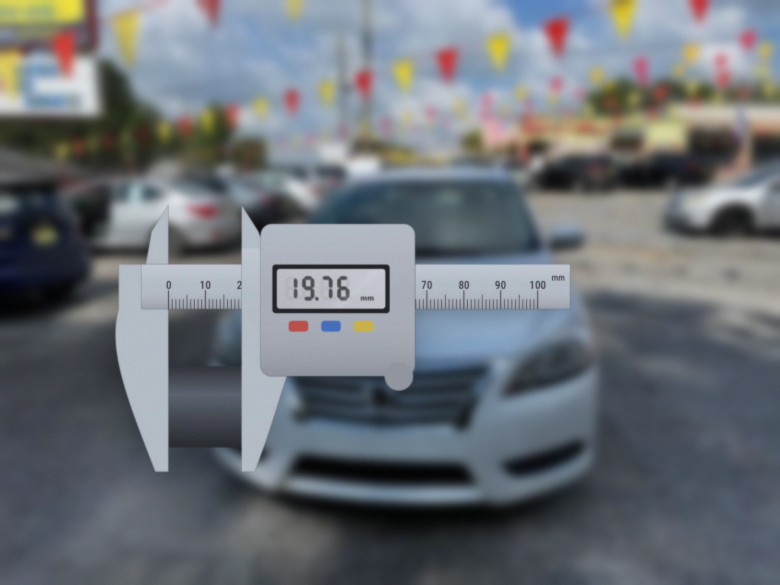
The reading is value=19.76 unit=mm
